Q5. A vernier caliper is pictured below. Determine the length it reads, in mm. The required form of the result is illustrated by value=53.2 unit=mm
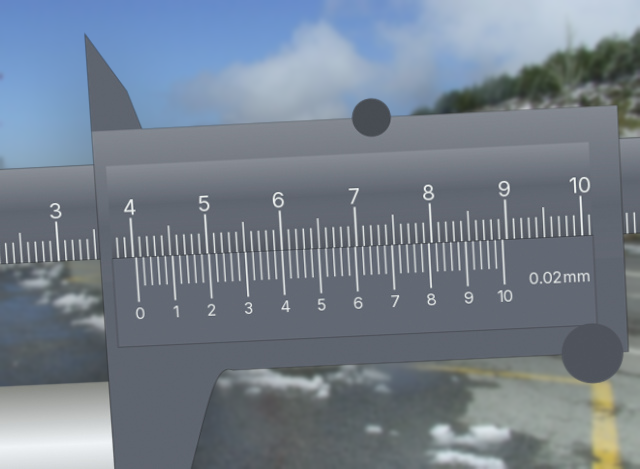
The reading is value=40.4 unit=mm
